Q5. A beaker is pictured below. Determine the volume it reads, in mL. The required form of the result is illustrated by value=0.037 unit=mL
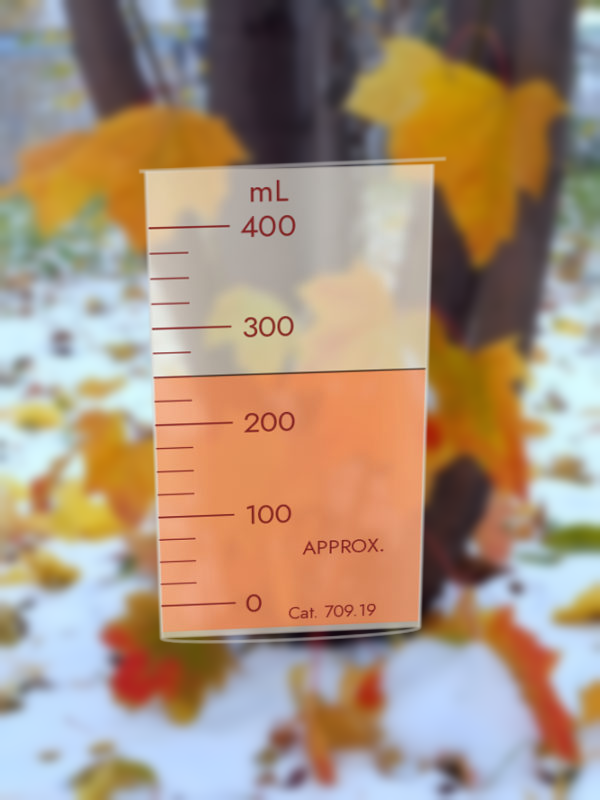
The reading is value=250 unit=mL
